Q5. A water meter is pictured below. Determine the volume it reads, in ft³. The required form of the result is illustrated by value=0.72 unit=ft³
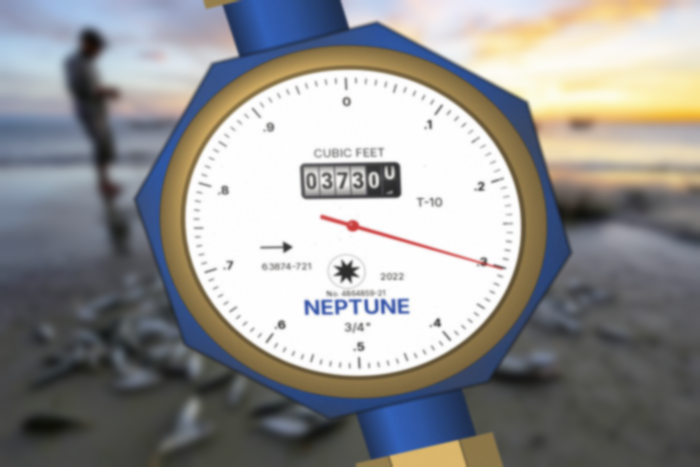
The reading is value=37300.30 unit=ft³
